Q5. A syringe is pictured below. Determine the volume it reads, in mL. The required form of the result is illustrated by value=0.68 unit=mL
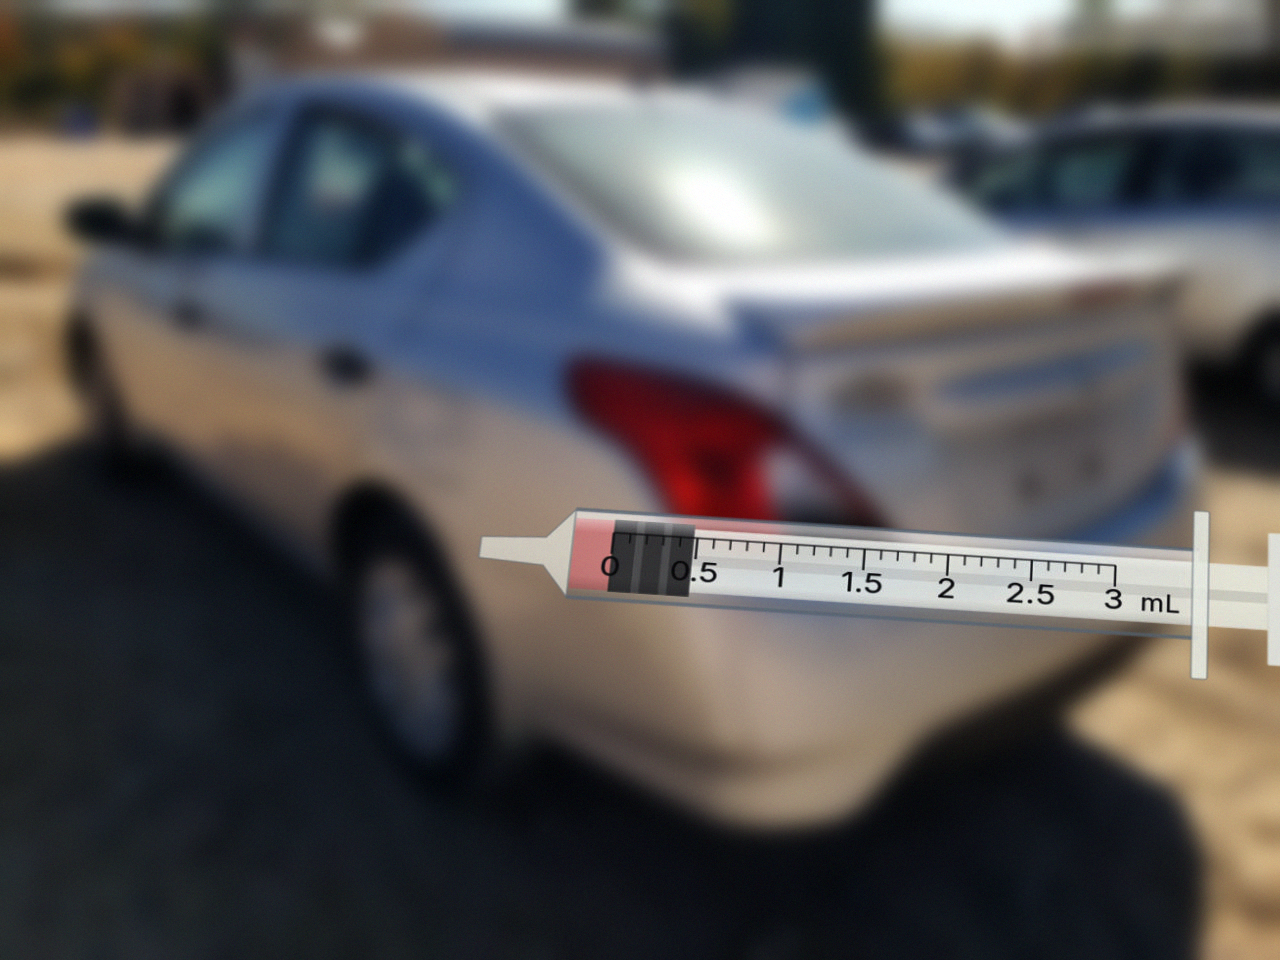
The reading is value=0 unit=mL
